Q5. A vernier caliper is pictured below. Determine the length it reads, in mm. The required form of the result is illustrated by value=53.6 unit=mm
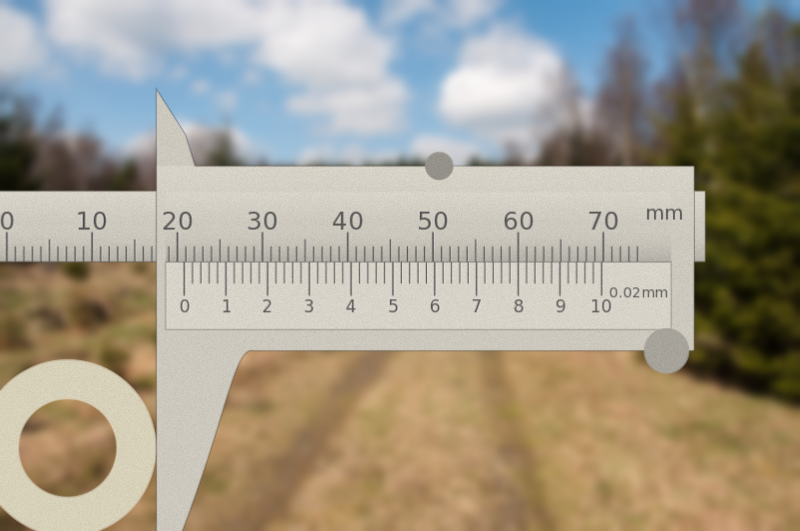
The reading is value=20.8 unit=mm
